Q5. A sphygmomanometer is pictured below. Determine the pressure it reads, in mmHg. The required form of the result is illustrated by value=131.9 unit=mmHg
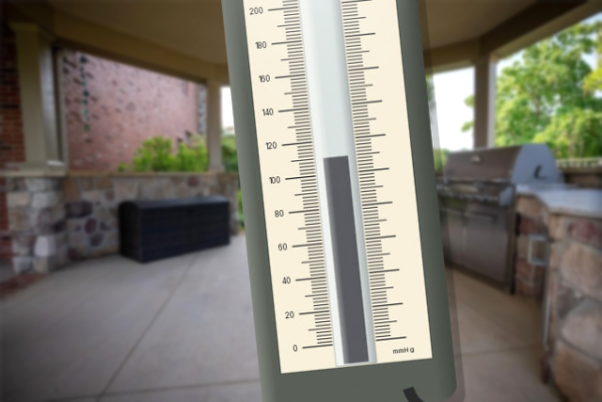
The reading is value=110 unit=mmHg
